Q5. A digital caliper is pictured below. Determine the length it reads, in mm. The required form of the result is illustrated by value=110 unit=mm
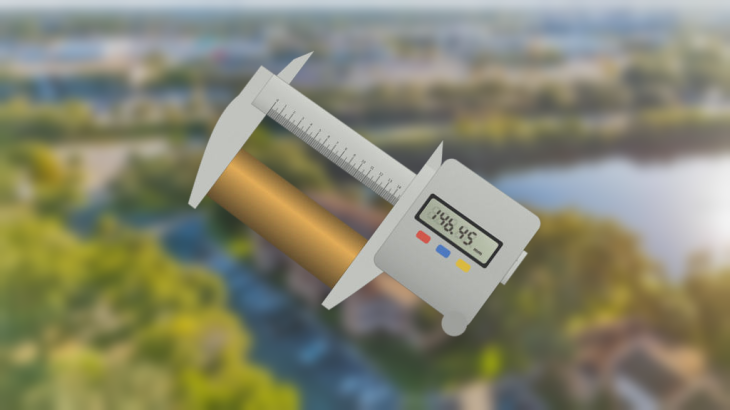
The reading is value=146.45 unit=mm
